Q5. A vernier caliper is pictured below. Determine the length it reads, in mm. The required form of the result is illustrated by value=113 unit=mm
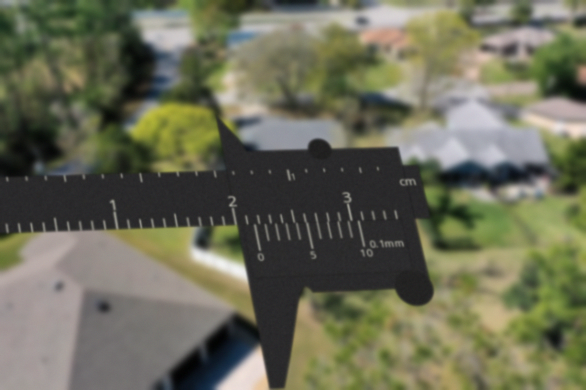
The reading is value=21.6 unit=mm
